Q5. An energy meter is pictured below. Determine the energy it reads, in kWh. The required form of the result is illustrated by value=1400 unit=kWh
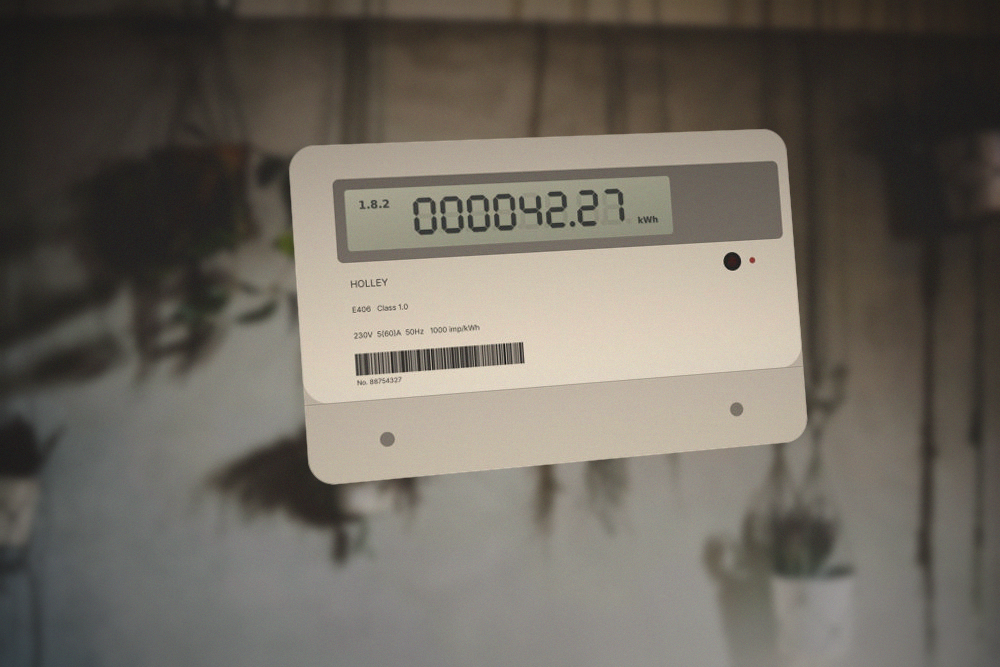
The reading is value=42.27 unit=kWh
